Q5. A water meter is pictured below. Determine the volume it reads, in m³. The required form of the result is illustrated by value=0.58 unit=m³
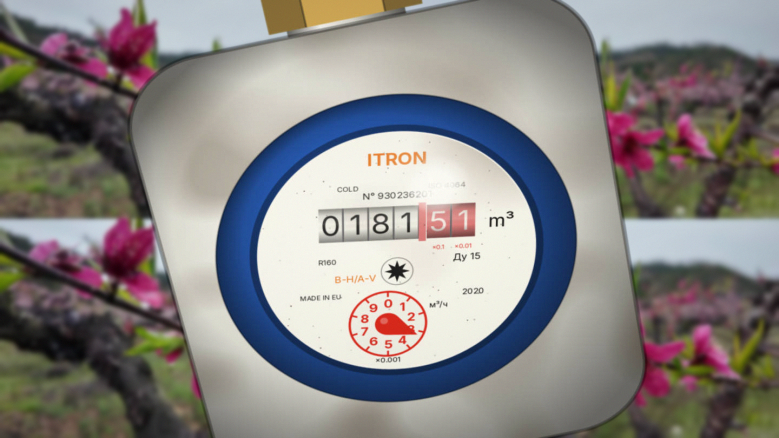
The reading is value=181.513 unit=m³
